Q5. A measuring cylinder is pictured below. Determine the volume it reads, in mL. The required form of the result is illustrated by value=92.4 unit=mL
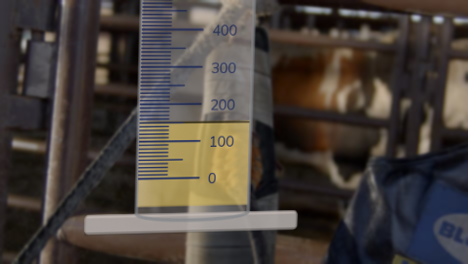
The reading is value=150 unit=mL
